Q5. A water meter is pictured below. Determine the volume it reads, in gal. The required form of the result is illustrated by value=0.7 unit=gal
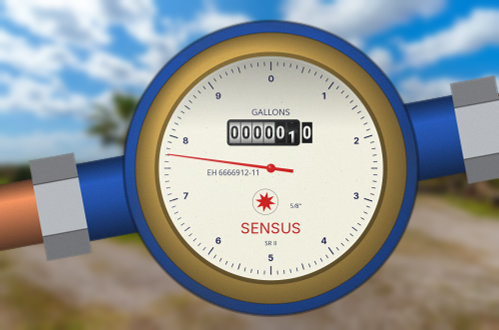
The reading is value=7.7 unit=gal
